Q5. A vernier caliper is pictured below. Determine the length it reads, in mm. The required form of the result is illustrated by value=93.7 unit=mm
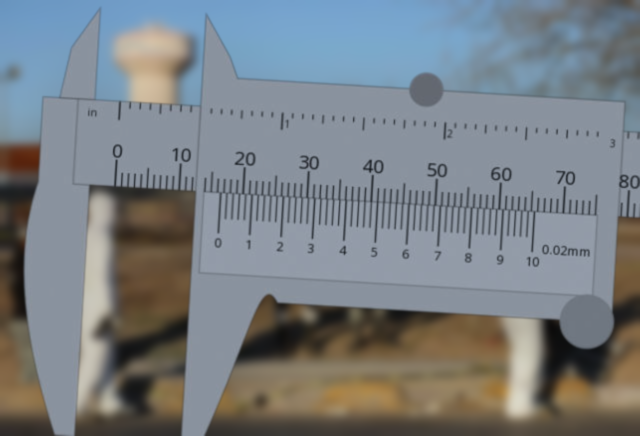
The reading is value=16.5 unit=mm
